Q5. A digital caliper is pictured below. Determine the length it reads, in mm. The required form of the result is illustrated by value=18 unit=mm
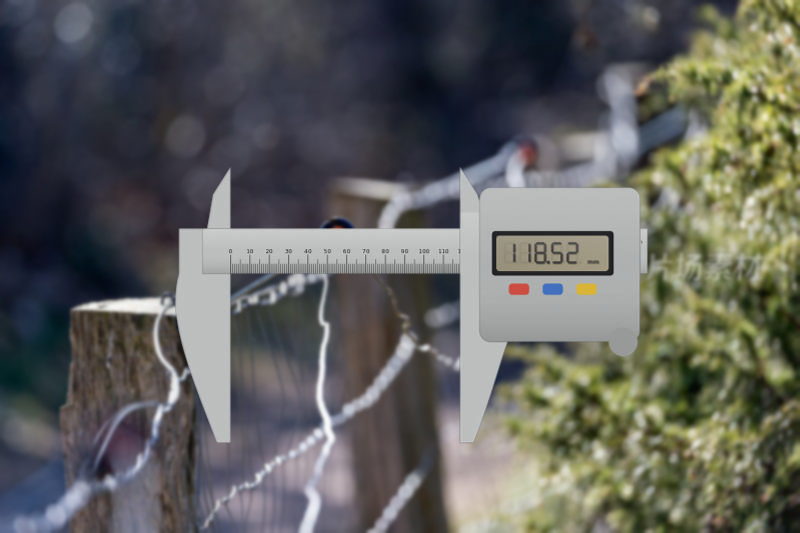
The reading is value=118.52 unit=mm
